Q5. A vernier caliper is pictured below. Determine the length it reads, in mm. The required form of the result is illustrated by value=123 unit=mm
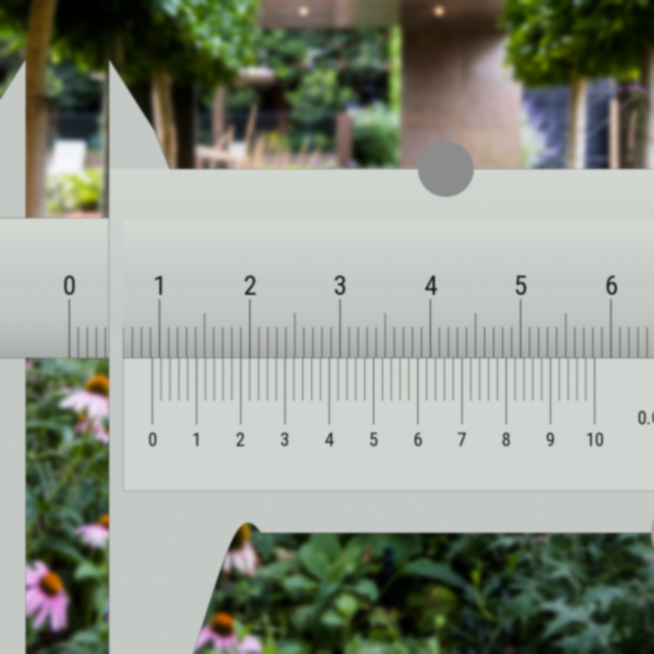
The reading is value=9.2 unit=mm
